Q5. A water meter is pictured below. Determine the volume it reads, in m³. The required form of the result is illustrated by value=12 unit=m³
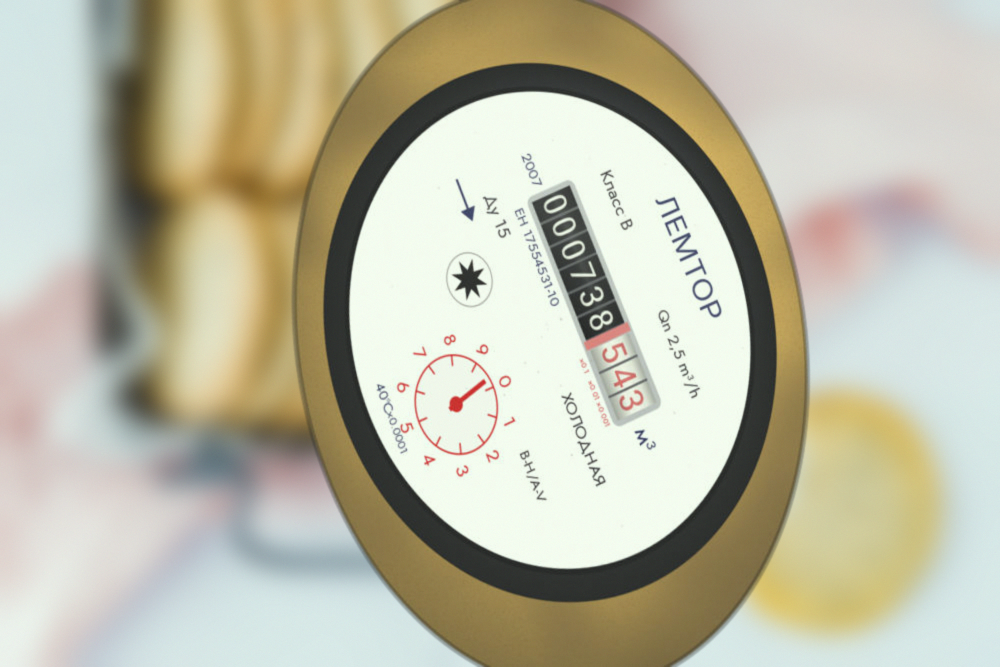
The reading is value=738.5429 unit=m³
